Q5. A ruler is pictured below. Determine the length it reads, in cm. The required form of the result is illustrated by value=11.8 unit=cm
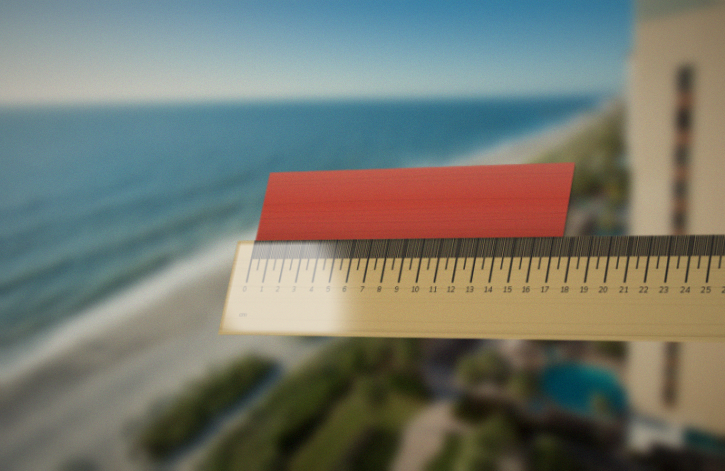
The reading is value=17.5 unit=cm
